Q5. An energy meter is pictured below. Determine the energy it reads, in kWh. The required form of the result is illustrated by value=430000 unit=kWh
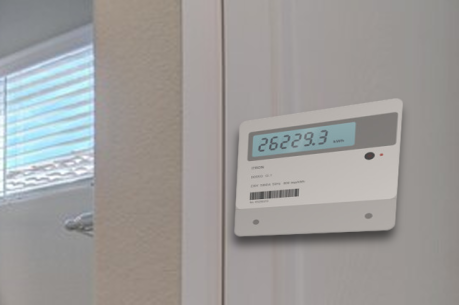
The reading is value=26229.3 unit=kWh
